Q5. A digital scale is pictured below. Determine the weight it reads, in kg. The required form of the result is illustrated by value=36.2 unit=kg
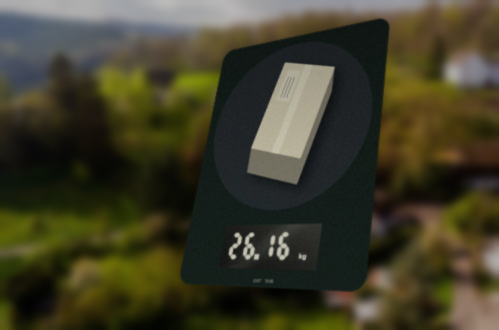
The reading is value=26.16 unit=kg
